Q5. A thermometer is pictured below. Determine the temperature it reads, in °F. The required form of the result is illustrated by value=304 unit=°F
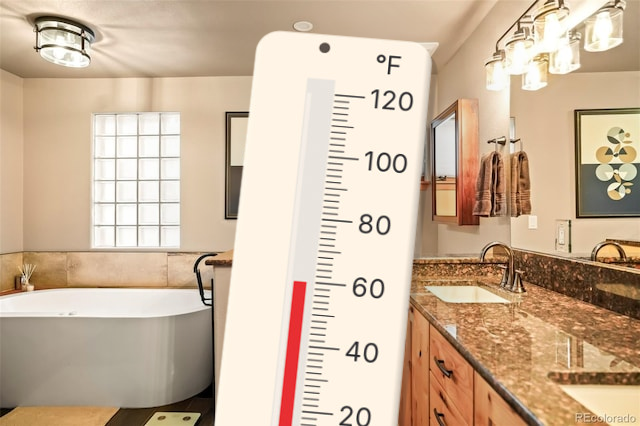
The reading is value=60 unit=°F
